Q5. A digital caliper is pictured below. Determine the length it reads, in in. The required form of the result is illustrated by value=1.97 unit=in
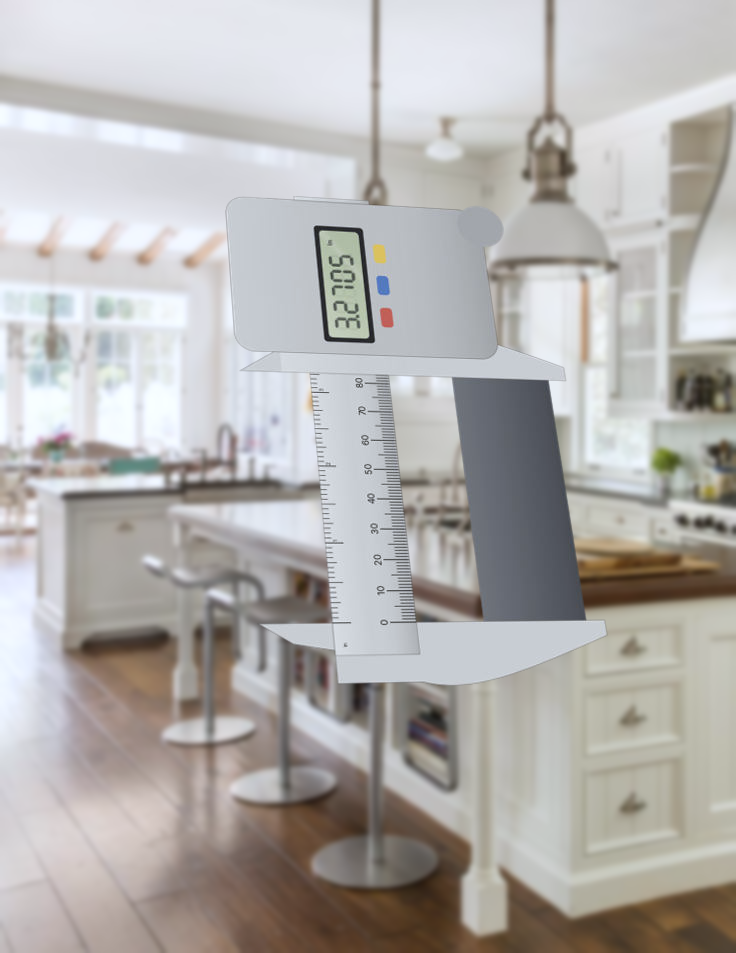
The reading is value=3.2705 unit=in
